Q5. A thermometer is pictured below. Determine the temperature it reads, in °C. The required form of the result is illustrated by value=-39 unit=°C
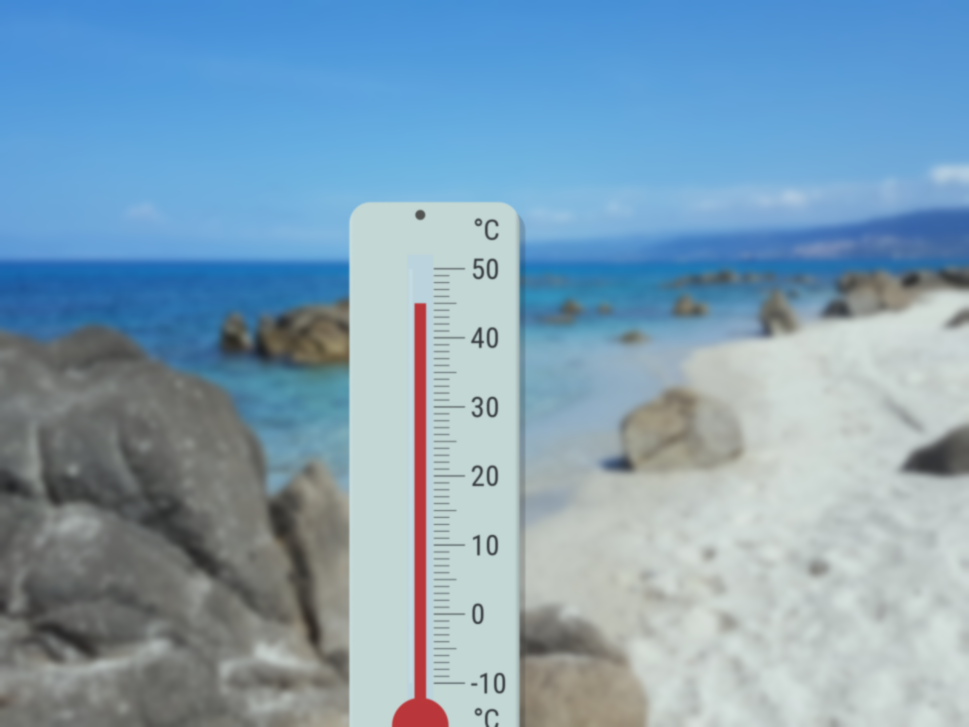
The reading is value=45 unit=°C
